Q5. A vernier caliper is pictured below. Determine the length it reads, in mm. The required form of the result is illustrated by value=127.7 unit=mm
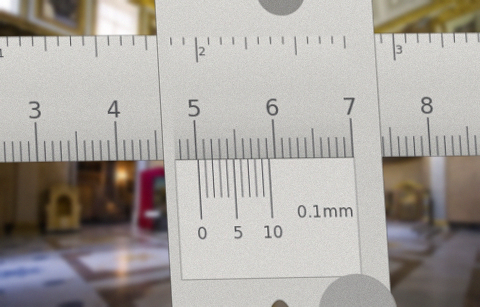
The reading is value=50.2 unit=mm
